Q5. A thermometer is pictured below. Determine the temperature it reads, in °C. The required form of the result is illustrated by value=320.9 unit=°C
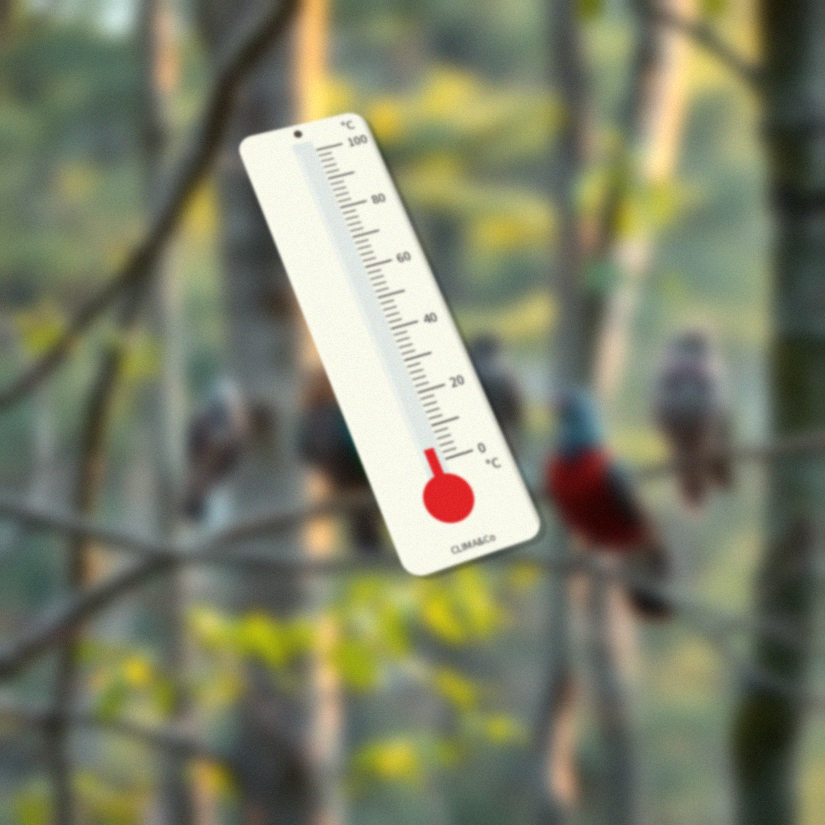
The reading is value=4 unit=°C
